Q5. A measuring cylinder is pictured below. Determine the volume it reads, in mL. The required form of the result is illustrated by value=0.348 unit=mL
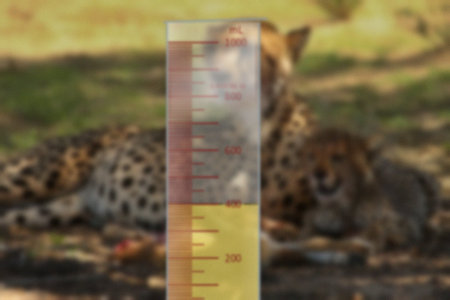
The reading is value=400 unit=mL
